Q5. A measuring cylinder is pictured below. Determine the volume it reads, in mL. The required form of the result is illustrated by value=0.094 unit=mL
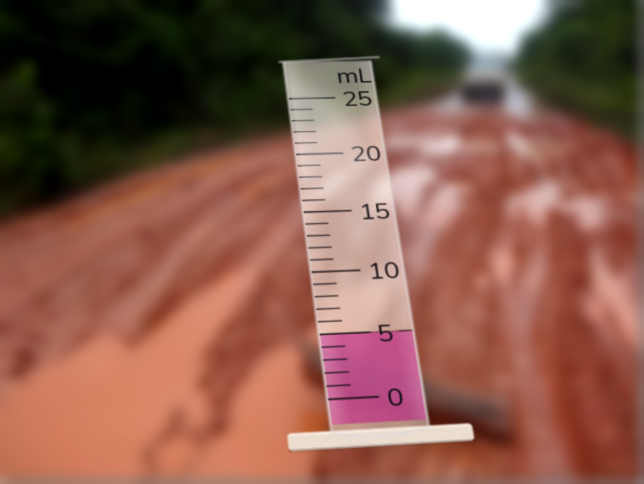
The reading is value=5 unit=mL
